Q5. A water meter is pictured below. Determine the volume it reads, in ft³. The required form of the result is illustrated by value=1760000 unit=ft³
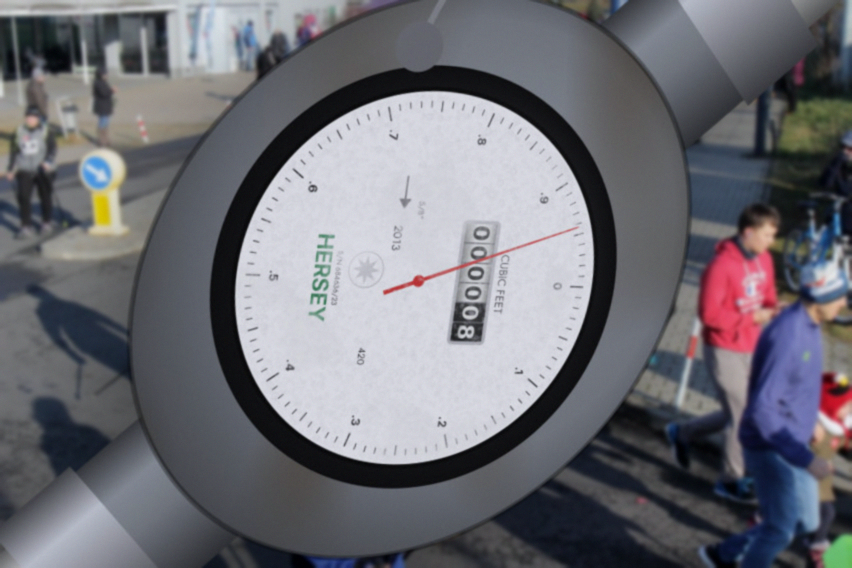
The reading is value=7.94 unit=ft³
